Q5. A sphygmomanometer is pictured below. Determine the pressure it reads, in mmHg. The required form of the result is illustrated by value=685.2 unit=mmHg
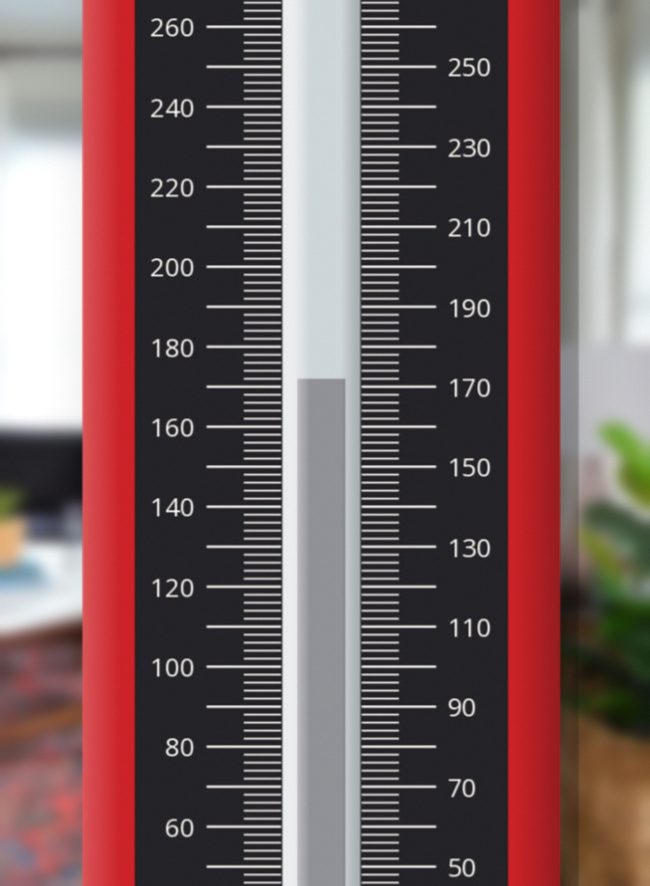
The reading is value=172 unit=mmHg
